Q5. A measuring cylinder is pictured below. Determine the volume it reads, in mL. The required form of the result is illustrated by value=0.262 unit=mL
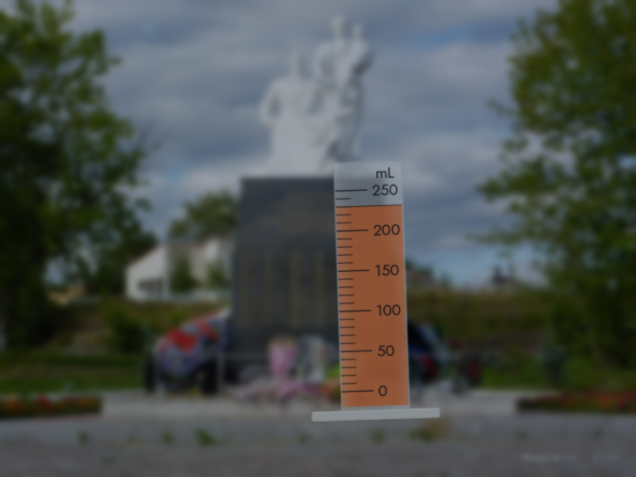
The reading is value=230 unit=mL
